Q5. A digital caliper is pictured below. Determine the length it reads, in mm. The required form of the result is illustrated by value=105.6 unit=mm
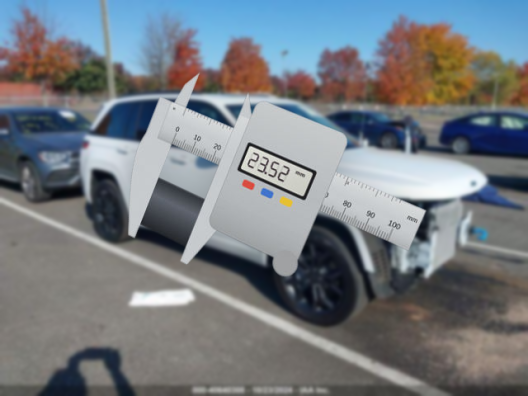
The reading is value=23.52 unit=mm
